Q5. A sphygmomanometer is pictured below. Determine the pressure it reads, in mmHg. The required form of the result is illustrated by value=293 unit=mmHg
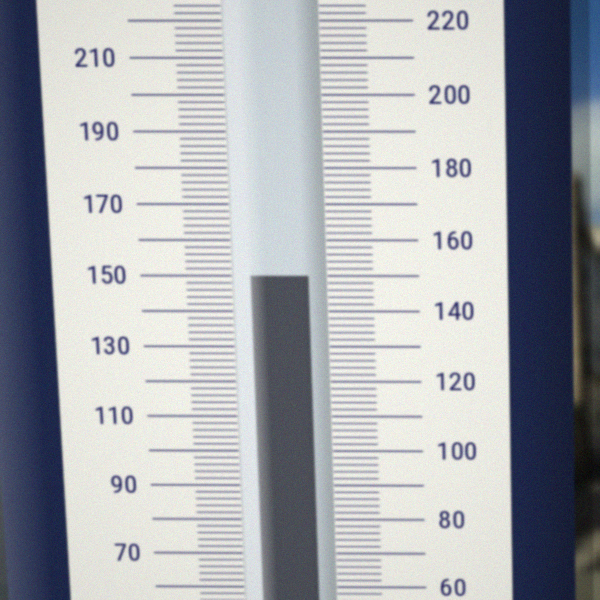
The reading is value=150 unit=mmHg
